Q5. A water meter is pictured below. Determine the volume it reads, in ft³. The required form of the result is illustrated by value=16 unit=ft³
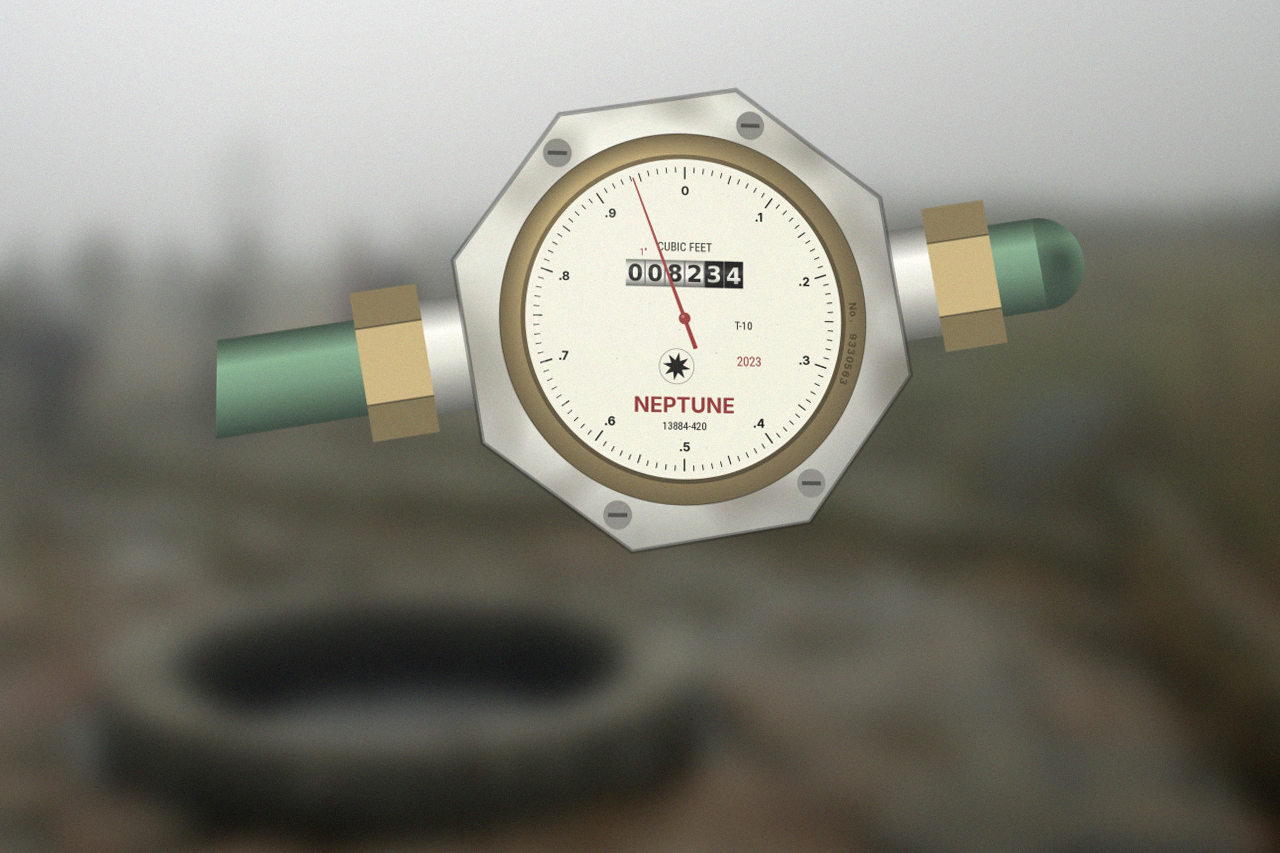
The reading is value=8233.94 unit=ft³
